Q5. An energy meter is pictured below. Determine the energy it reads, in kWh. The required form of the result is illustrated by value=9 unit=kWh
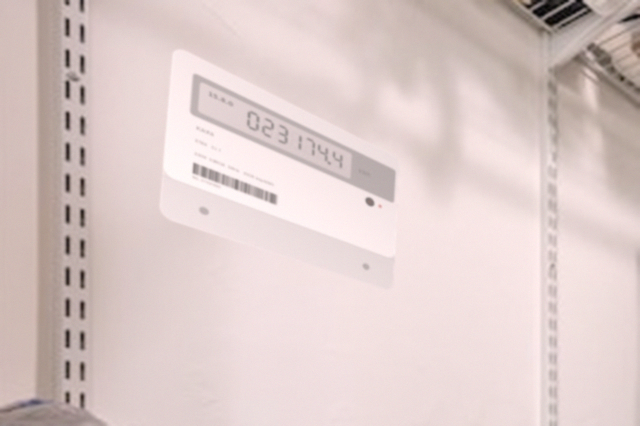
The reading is value=23174.4 unit=kWh
